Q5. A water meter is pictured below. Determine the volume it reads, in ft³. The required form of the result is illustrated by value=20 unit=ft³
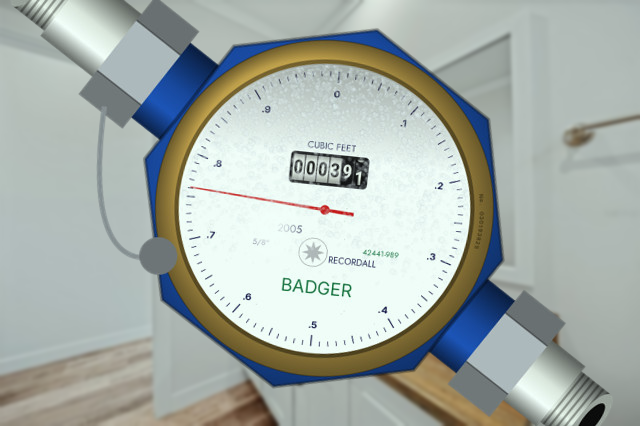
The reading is value=390.76 unit=ft³
